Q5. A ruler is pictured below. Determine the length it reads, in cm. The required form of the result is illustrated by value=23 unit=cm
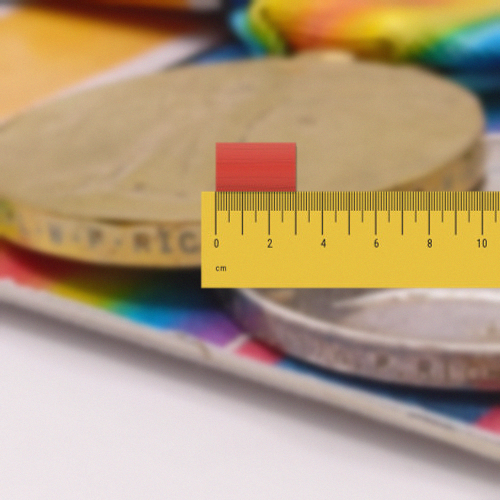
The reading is value=3 unit=cm
